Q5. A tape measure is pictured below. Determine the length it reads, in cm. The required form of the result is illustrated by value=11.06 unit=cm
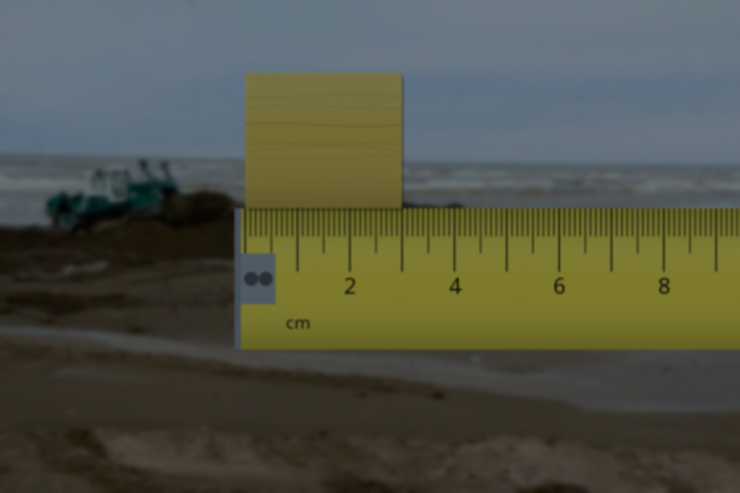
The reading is value=3 unit=cm
